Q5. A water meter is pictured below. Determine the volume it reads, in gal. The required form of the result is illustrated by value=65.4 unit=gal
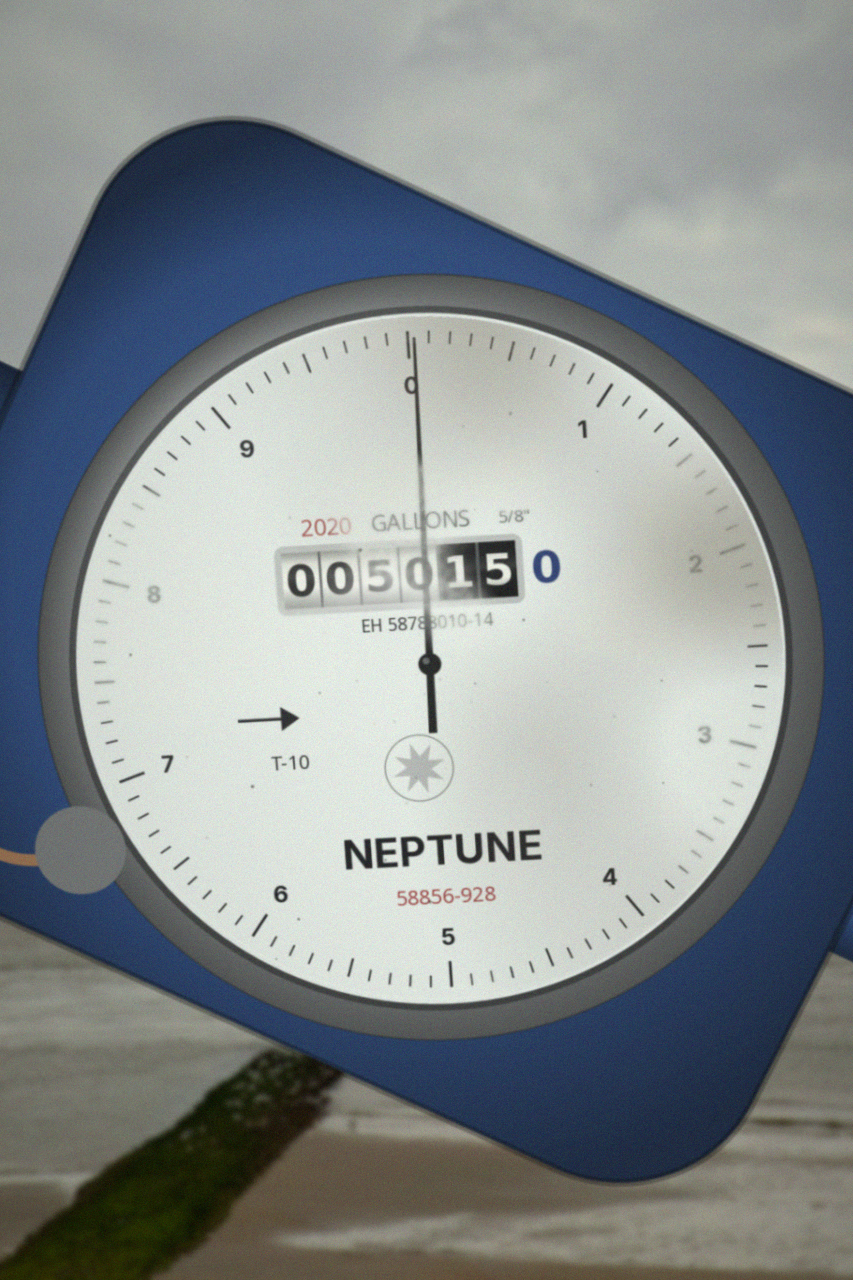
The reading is value=50150.0 unit=gal
